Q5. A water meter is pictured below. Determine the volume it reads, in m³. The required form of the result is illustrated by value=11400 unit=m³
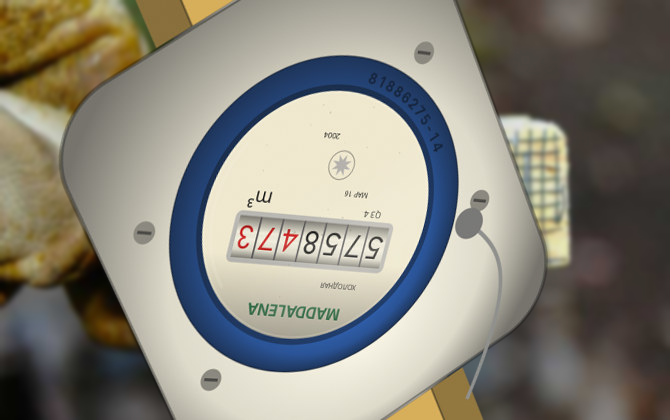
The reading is value=5758.473 unit=m³
